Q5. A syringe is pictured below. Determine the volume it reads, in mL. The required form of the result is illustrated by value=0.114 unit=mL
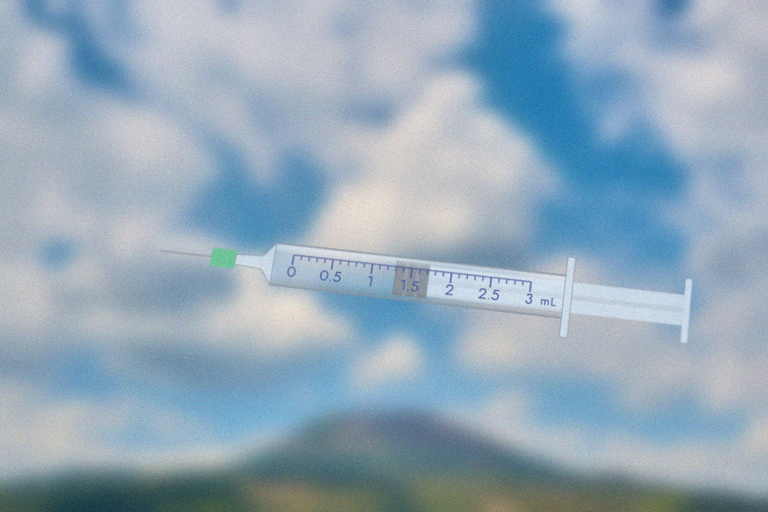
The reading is value=1.3 unit=mL
